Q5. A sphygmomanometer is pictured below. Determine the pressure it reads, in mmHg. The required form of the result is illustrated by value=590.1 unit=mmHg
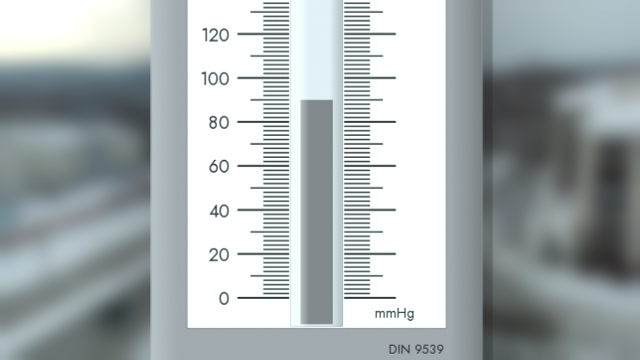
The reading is value=90 unit=mmHg
